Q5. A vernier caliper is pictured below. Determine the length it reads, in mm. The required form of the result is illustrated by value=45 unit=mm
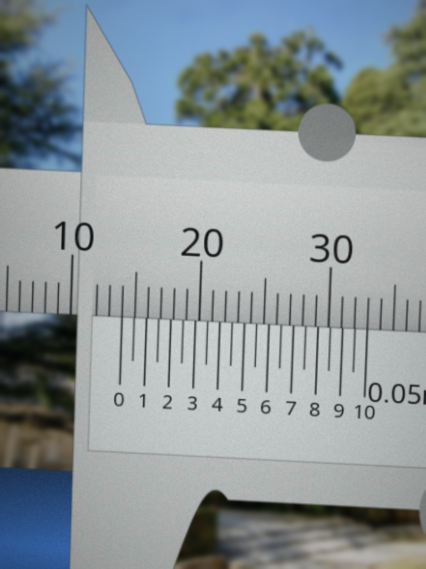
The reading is value=14.0 unit=mm
